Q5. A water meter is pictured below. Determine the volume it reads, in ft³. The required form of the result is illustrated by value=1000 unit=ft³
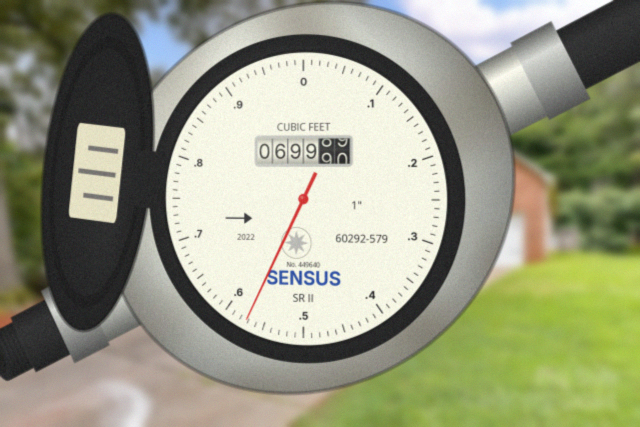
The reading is value=69989.57 unit=ft³
